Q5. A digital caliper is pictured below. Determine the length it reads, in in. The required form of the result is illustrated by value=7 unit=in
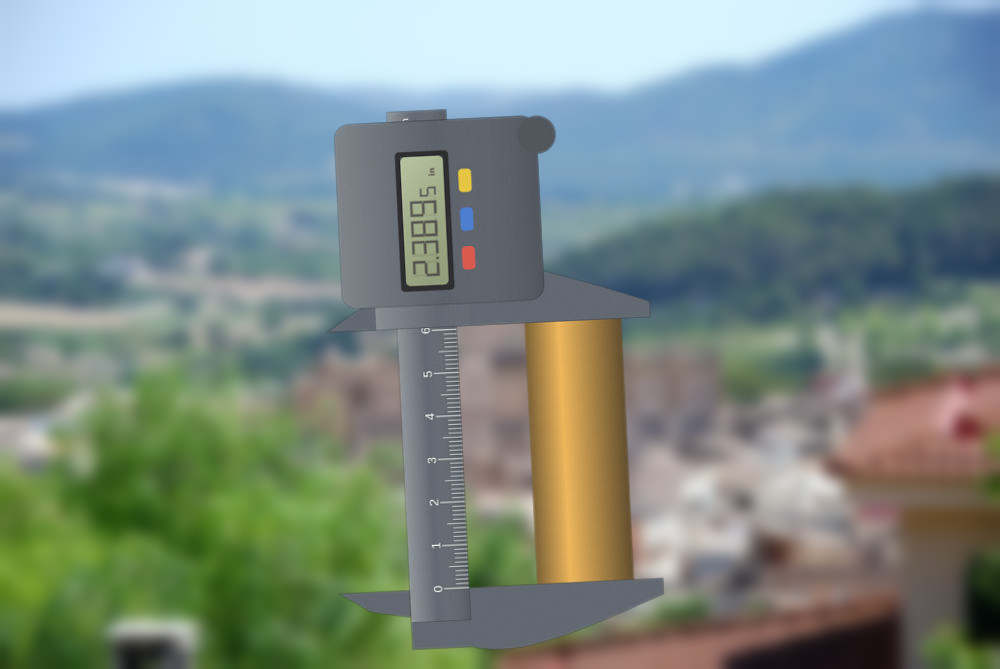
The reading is value=2.3895 unit=in
